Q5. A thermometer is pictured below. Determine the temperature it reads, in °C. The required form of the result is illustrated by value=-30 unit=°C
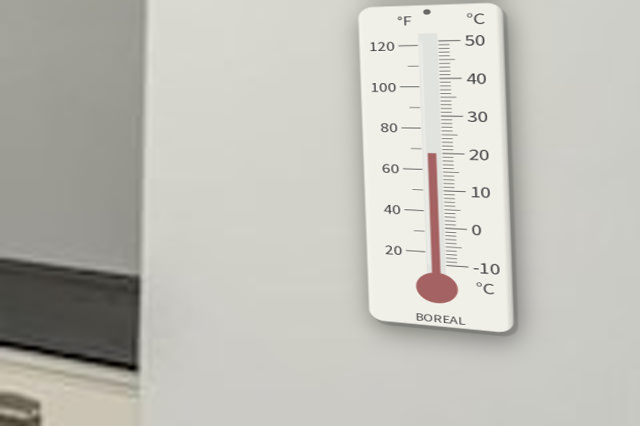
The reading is value=20 unit=°C
